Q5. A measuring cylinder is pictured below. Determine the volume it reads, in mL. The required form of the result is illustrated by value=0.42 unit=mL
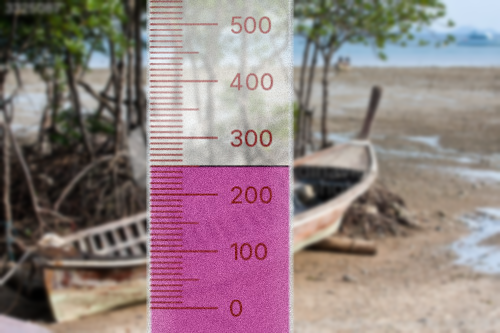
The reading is value=250 unit=mL
